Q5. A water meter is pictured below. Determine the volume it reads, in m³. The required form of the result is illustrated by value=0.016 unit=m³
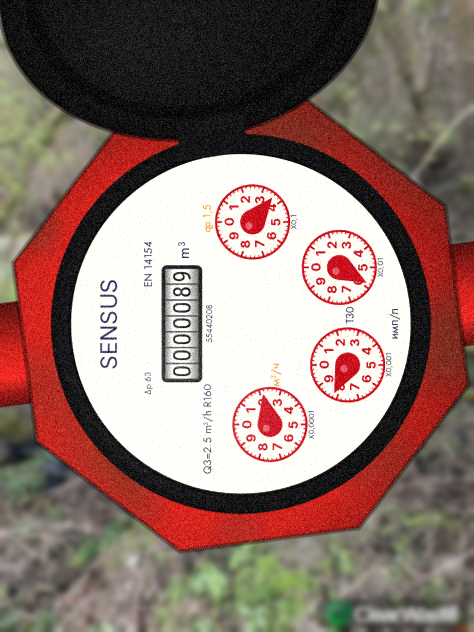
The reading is value=89.3582 unit=m³
